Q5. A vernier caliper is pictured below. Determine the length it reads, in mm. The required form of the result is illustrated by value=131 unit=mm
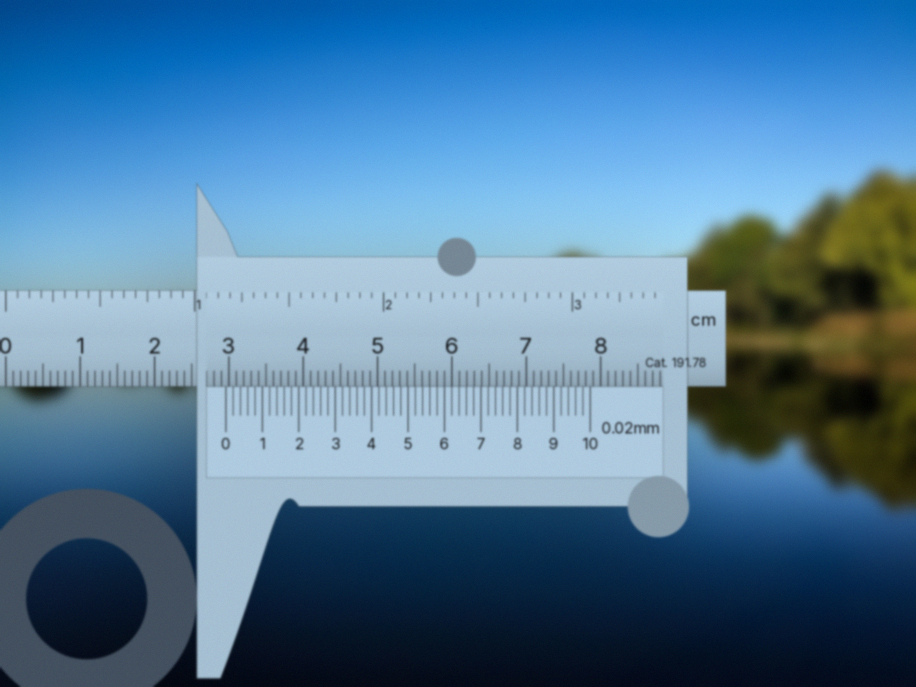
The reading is value=29.6 unit=mm
